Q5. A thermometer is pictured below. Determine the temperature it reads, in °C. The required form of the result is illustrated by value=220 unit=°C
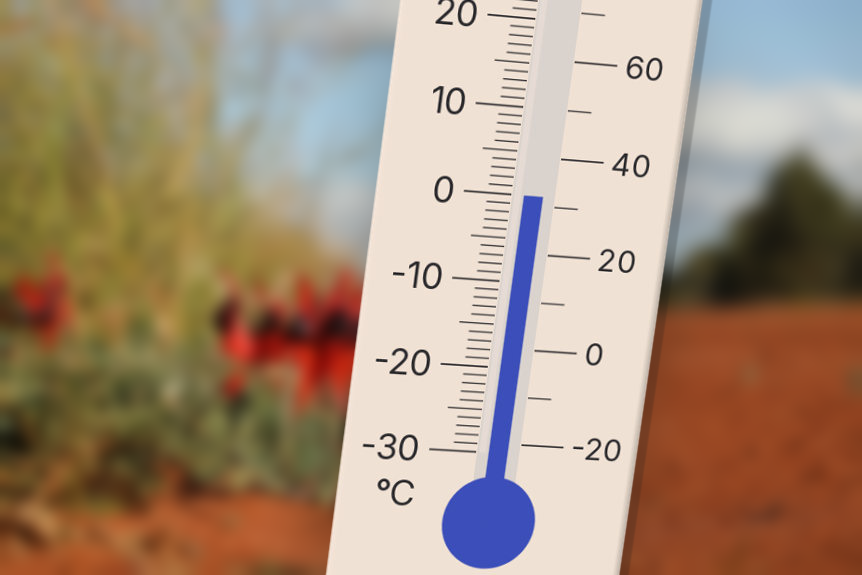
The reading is value=0 unit=°C
